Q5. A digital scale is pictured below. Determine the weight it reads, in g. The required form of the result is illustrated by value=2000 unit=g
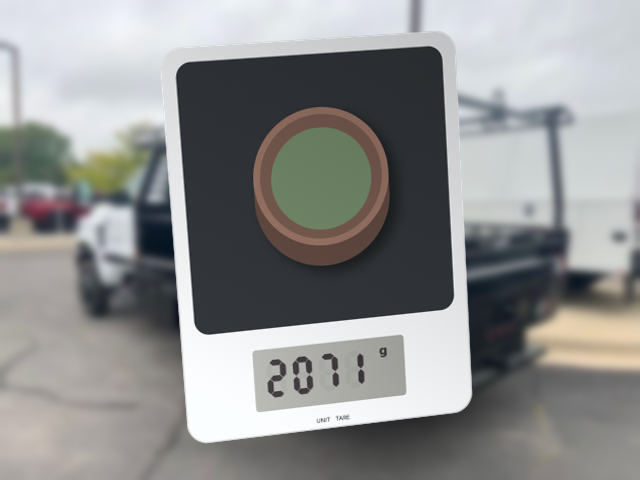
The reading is value=2071 unit=g
